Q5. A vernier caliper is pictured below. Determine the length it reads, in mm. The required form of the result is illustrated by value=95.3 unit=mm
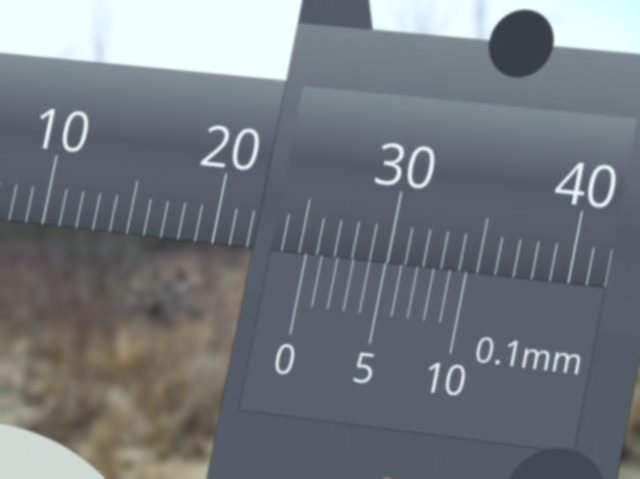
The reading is value=25.4 unit=mm
